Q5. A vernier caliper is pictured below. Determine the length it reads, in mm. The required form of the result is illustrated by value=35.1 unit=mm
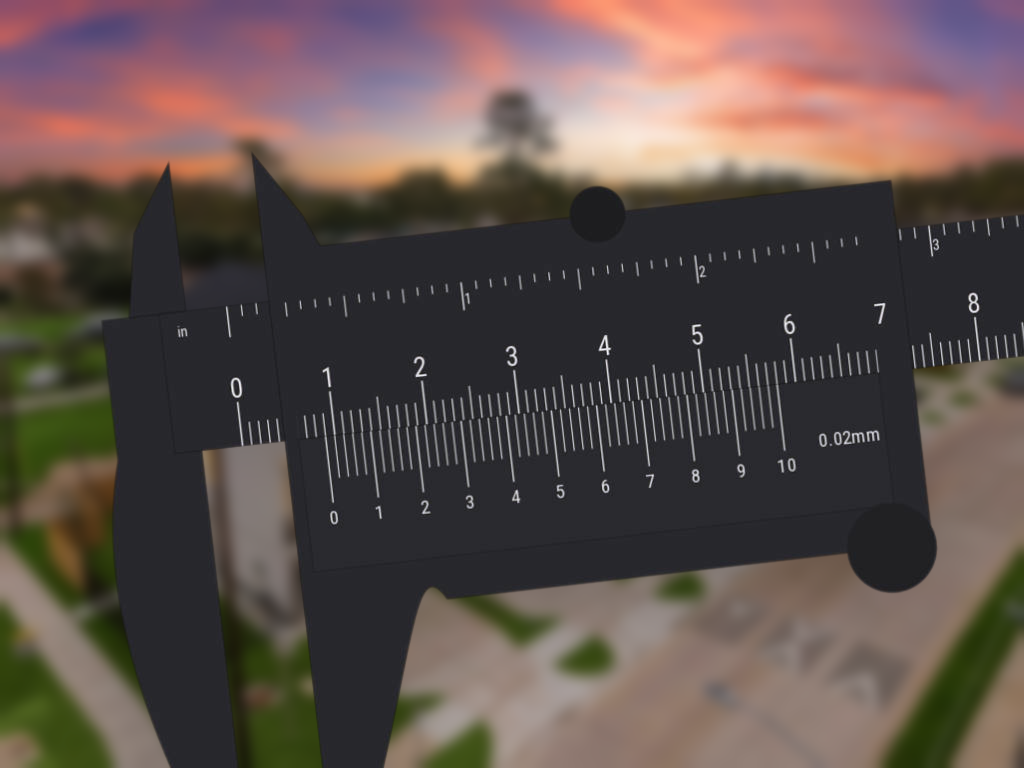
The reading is value=9.0 unit=mm
